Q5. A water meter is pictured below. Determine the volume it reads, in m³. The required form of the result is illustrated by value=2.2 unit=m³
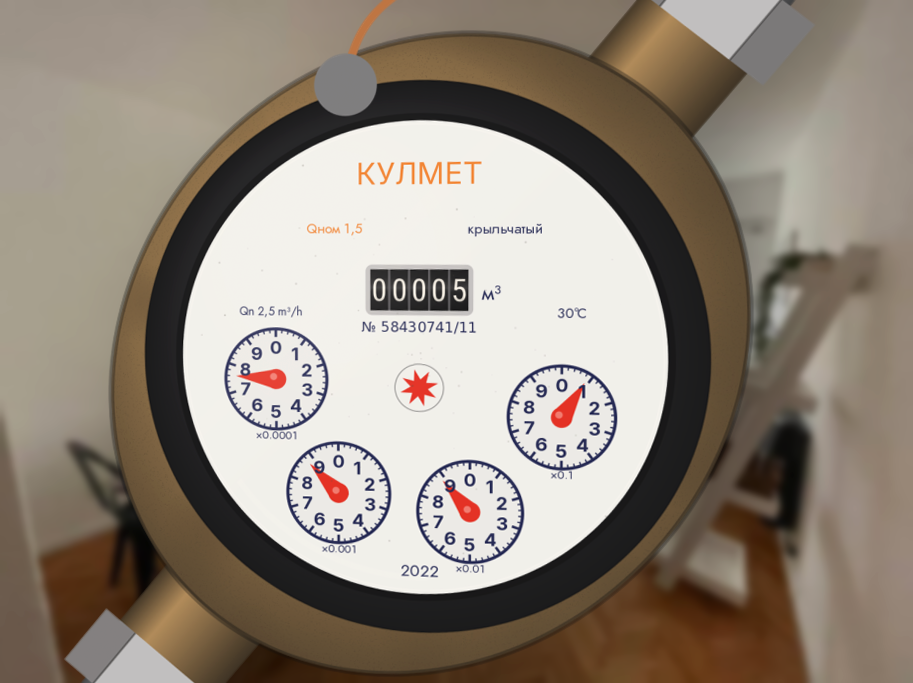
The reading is value=5.0887 unit=m³
